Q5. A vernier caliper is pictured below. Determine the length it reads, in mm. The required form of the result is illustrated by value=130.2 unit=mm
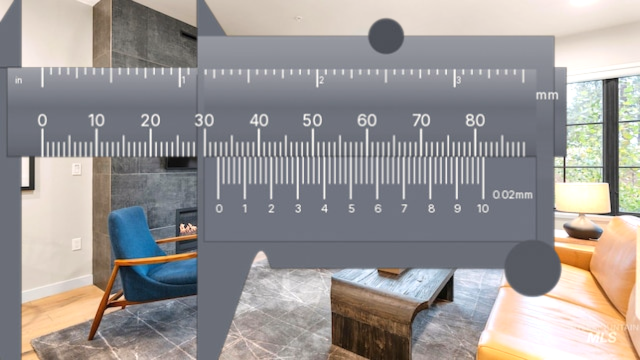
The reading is value=32.5 unit=mm
